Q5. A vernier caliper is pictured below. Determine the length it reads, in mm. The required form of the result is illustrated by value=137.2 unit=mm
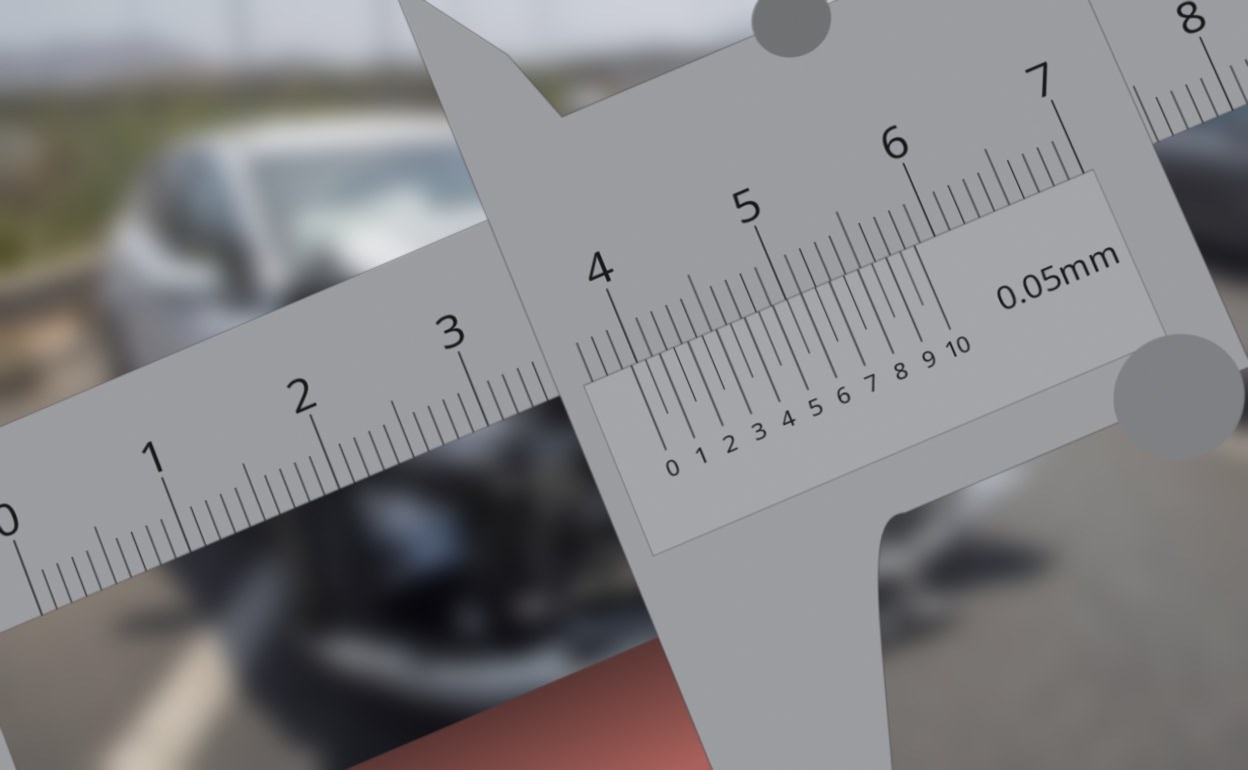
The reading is value=39.6 unit=mm
